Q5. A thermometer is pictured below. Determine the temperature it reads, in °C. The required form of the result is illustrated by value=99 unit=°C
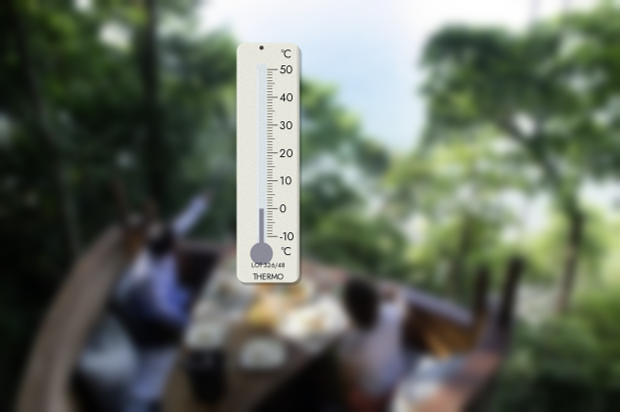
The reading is value=0 unit=°C
